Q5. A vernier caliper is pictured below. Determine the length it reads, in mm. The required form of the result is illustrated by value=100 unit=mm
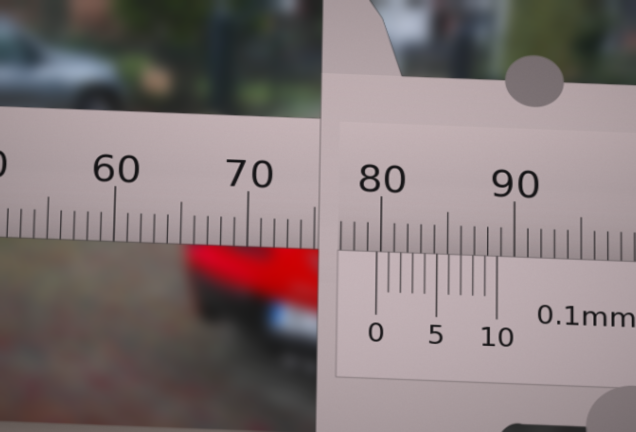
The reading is value=79.7 unit=mm
